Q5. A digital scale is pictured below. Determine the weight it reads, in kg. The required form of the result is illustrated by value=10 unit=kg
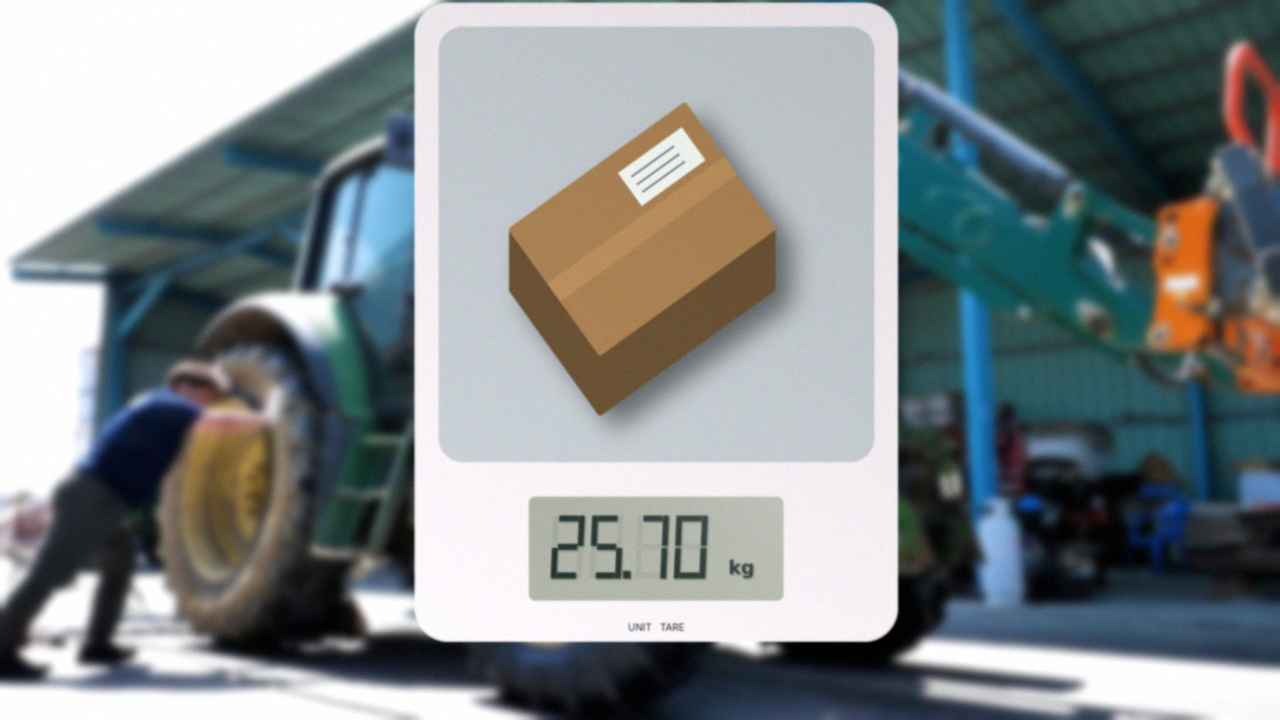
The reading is value=25.70 unit=kg
